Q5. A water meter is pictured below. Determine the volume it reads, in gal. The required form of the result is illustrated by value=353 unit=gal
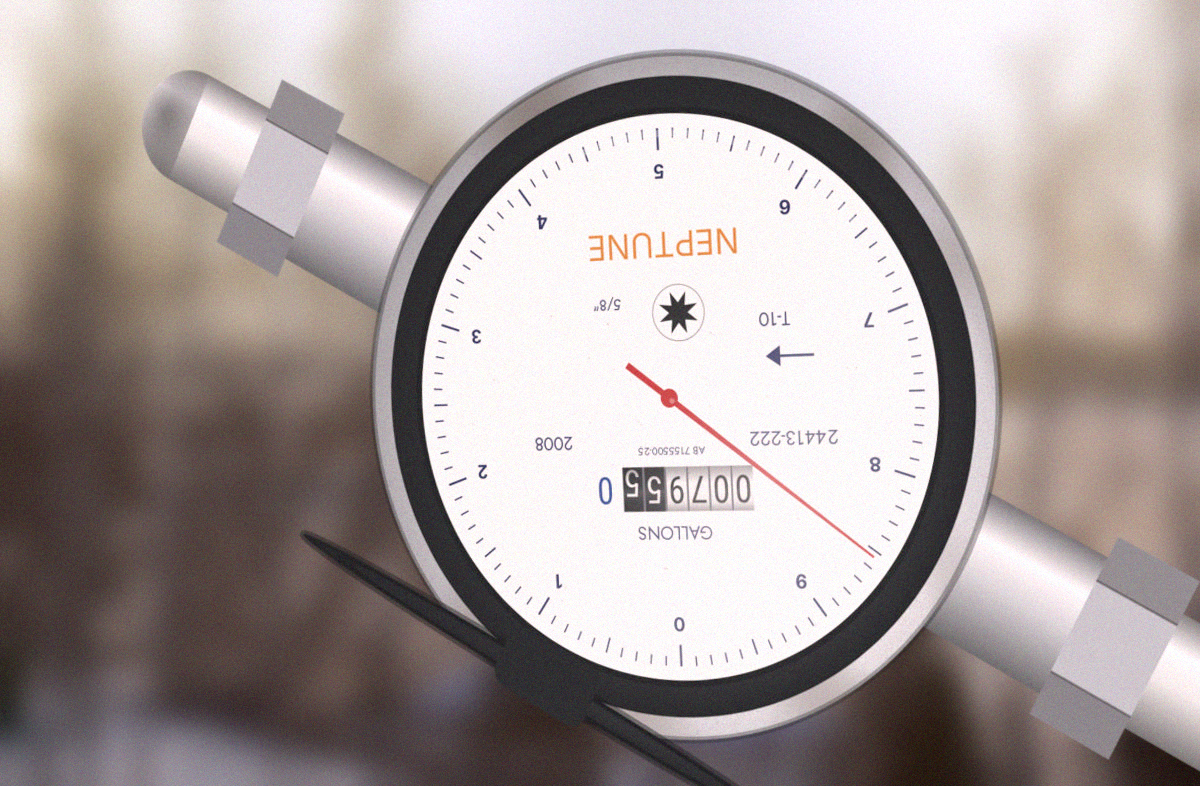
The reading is value=79548.5 unit=gal
